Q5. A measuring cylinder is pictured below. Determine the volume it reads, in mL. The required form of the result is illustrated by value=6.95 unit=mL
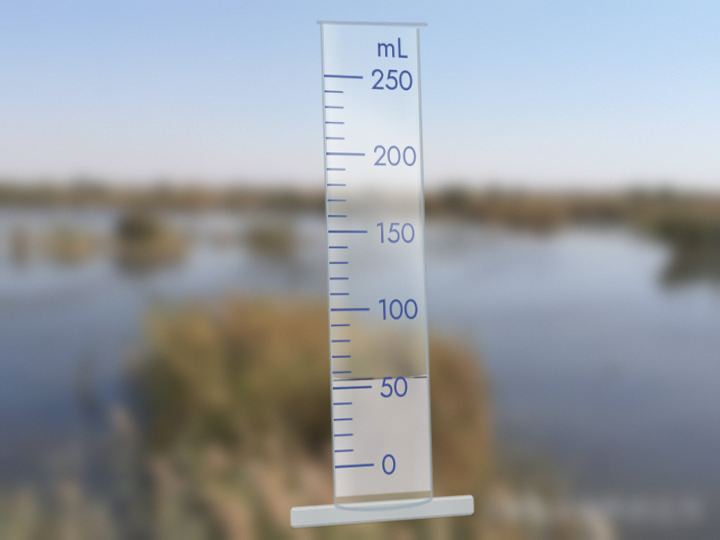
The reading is value=55 unit=mL
